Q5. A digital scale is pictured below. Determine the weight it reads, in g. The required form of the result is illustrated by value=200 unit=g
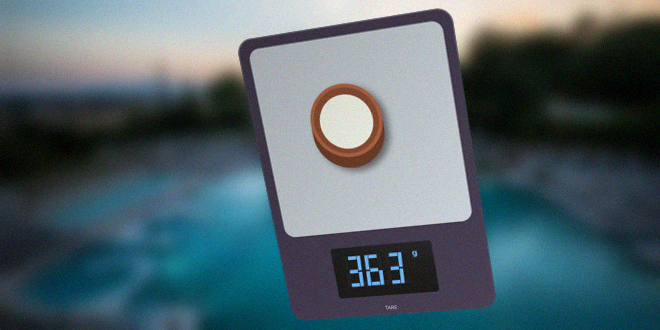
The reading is value=363 unit=g
